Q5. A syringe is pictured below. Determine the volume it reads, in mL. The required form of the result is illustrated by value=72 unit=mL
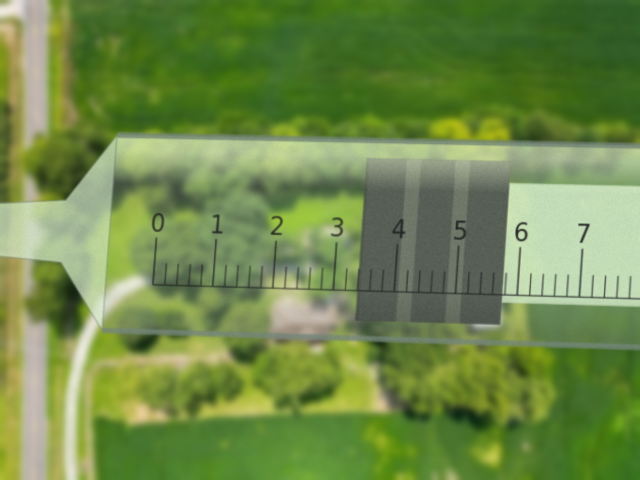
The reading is value=3.4 unit=mL
